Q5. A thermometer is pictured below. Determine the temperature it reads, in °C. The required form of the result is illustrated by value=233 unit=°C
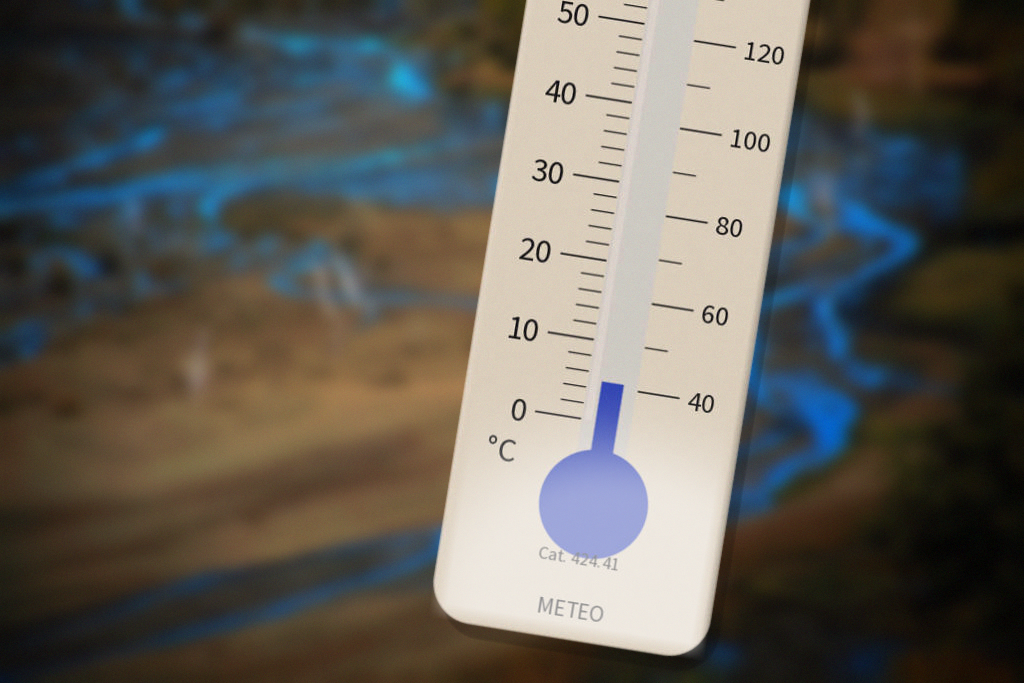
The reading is value=5 unit=°C
